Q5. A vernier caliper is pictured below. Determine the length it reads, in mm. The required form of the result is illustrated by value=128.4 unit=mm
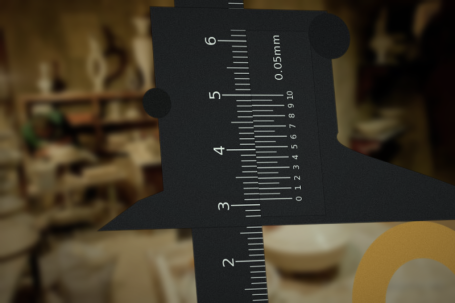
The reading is value=31.0 unit=mm
